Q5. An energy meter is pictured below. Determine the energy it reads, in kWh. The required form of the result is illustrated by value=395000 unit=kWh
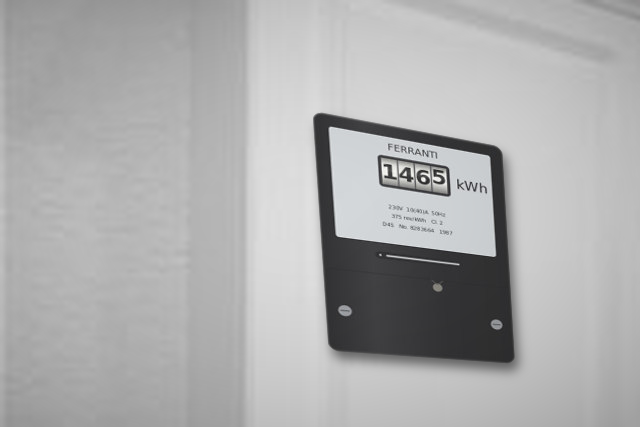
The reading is value=1465 unit=kWh
